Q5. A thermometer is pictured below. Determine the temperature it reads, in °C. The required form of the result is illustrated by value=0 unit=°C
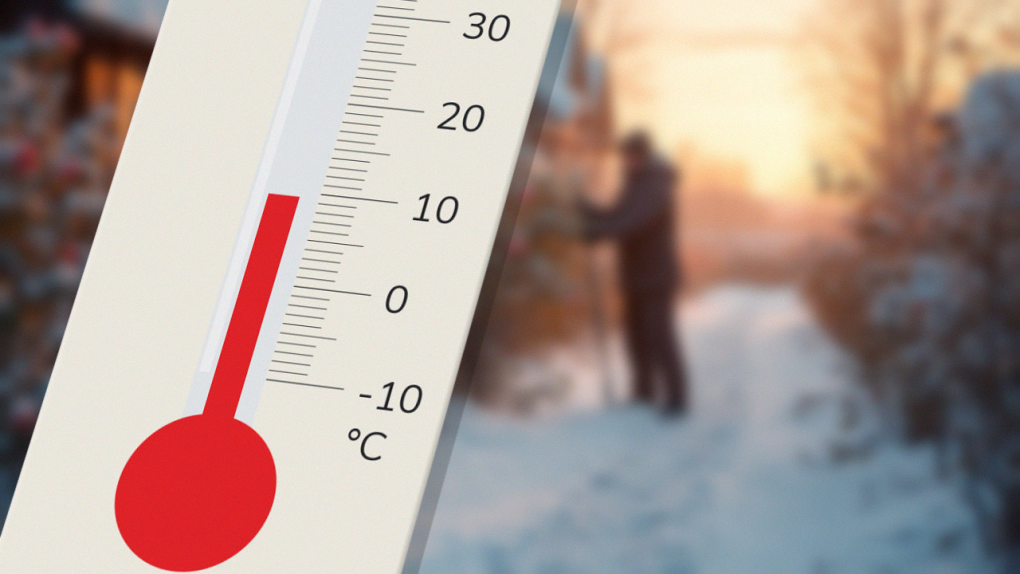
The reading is value=9.5 unit=°C
